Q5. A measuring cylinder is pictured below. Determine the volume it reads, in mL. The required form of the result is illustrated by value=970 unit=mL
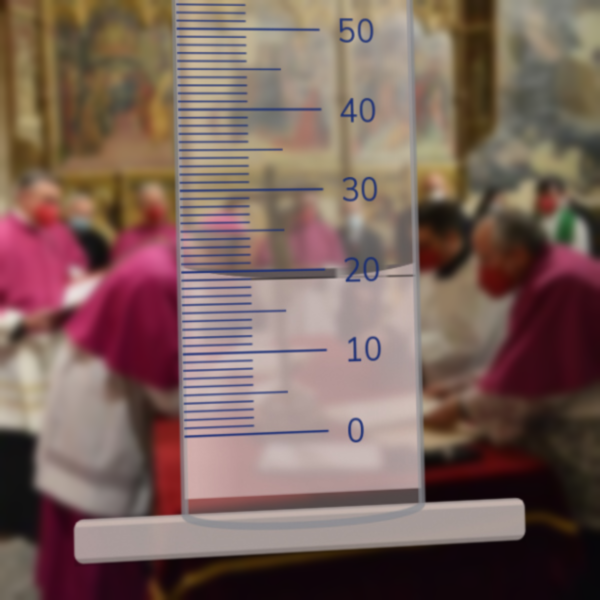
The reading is value=19 unit=mL
